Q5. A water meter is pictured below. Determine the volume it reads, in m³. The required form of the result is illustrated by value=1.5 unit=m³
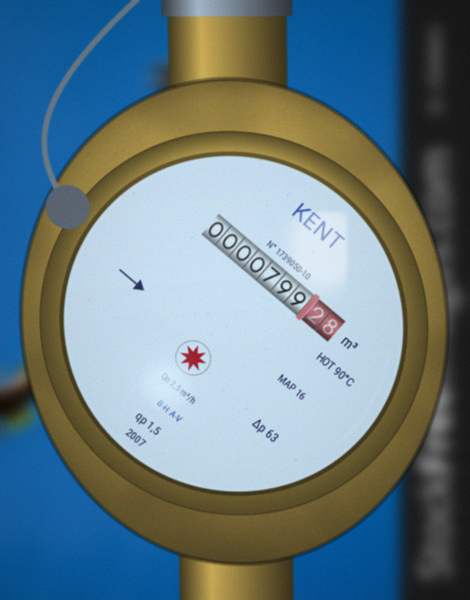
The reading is value=799.28 unit=m³
